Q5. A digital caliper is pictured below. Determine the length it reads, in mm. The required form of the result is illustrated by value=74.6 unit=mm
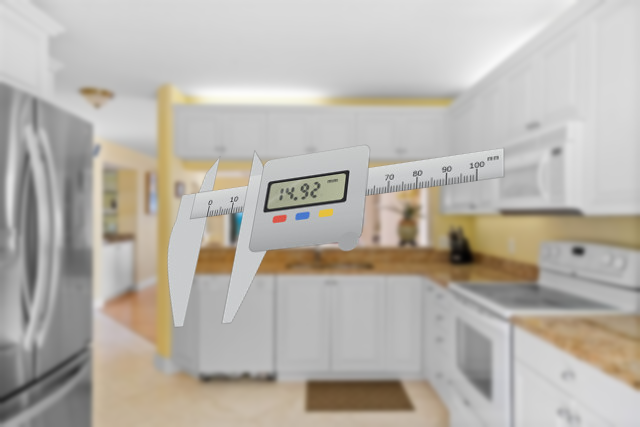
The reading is value=14.92 unit=mm
